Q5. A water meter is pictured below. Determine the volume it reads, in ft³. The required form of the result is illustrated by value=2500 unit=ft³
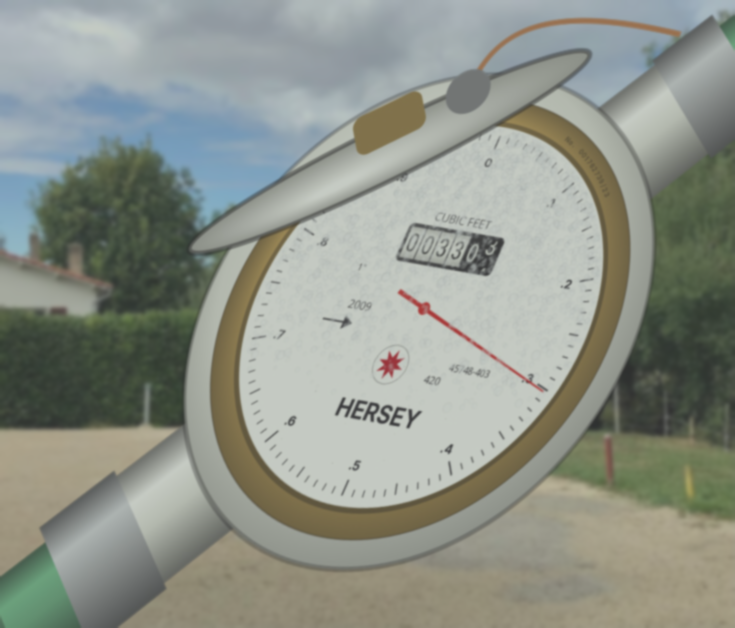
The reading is value=3303.30 unit=ft³
